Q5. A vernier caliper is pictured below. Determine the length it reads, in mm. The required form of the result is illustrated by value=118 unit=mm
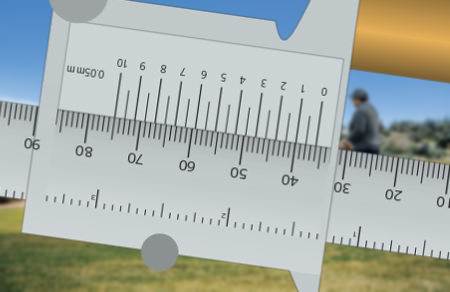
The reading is value=36.0 unit=mm
